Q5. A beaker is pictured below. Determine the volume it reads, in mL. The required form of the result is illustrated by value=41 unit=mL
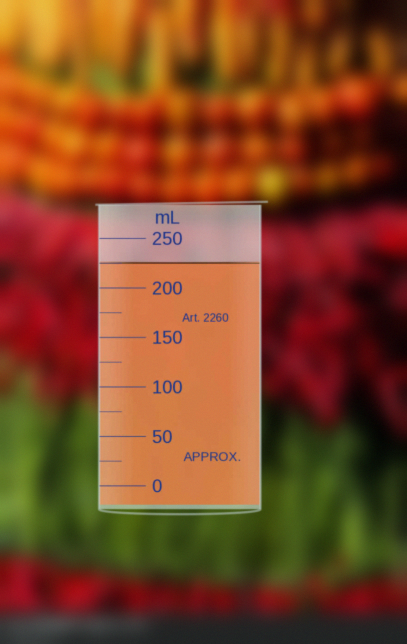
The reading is value=225 unit=mL
